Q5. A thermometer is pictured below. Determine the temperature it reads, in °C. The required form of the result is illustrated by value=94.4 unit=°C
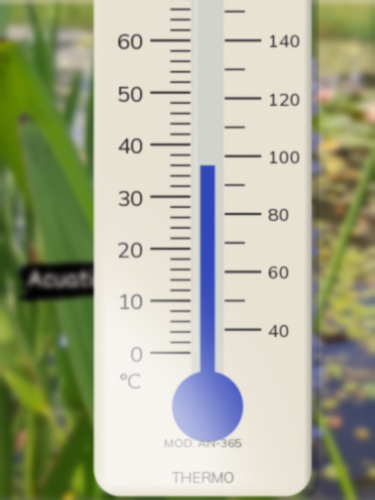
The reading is value=36 unit=°C
